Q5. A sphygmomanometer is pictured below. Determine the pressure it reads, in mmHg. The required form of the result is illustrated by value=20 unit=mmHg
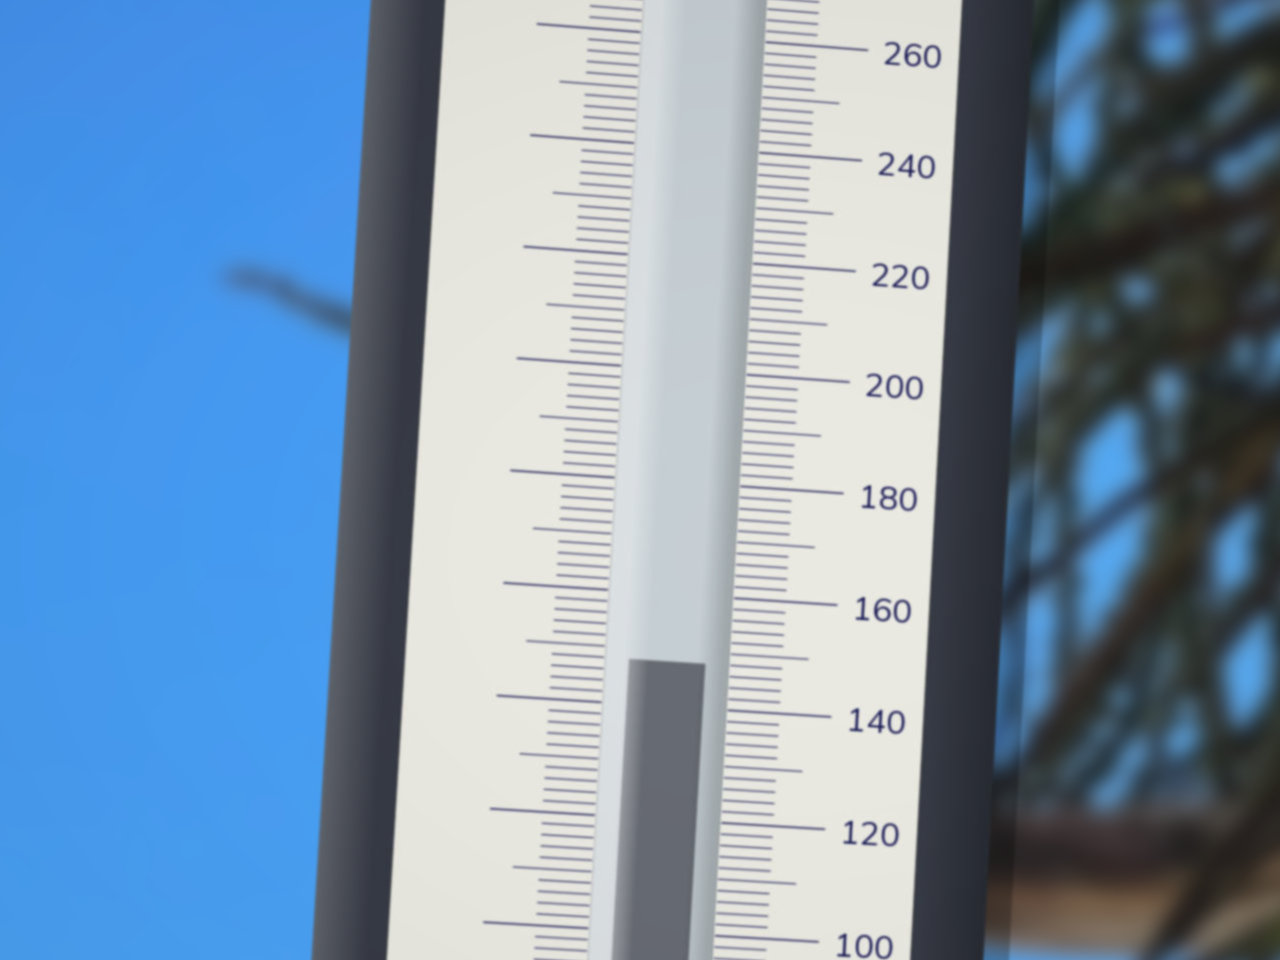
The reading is value=148 unit=mmHg
